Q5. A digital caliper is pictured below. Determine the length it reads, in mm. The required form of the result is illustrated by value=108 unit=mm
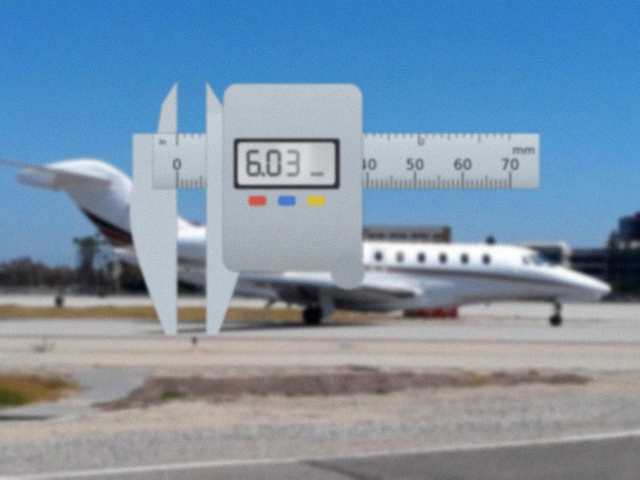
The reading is value=6.03 unit=mm
